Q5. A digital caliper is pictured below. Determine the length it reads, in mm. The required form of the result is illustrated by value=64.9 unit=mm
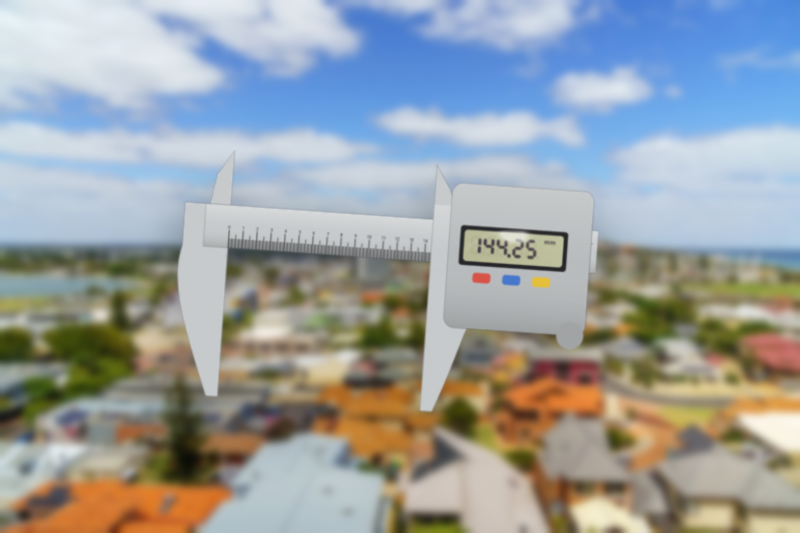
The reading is value=144.25 unit=mm
